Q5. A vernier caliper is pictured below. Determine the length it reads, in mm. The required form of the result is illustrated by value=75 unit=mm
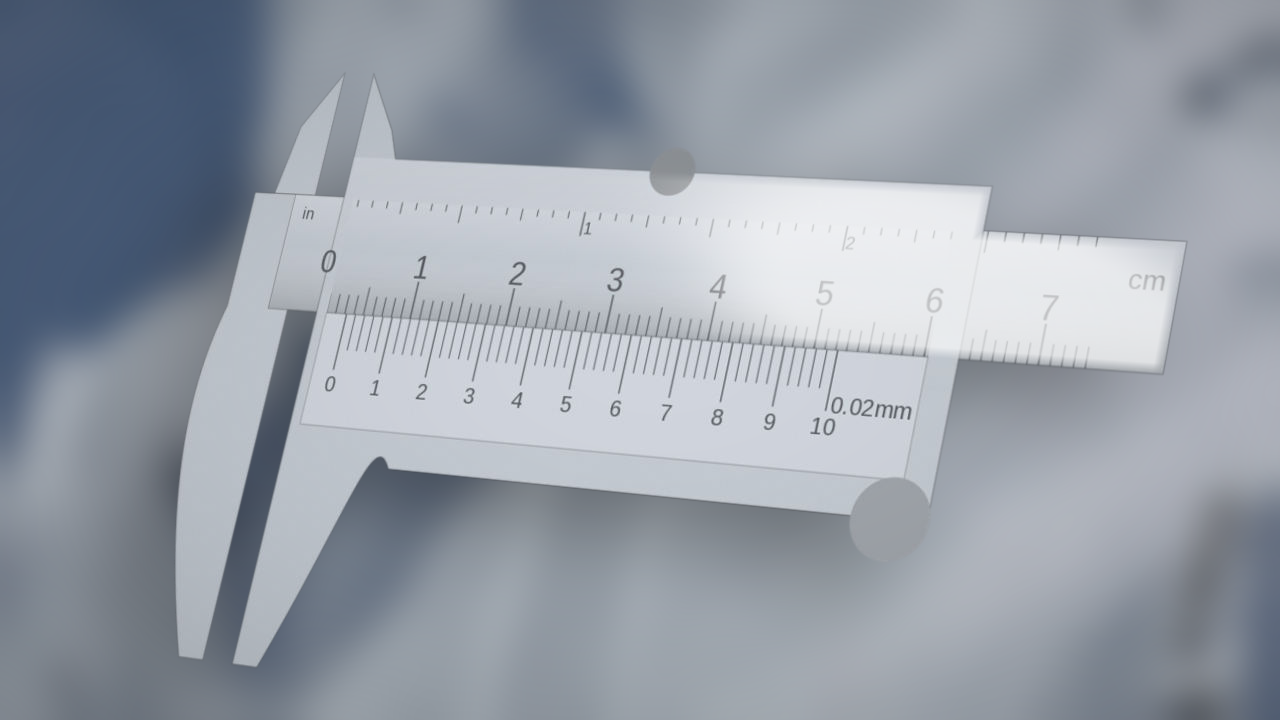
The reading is value=3.2 unit=mm
